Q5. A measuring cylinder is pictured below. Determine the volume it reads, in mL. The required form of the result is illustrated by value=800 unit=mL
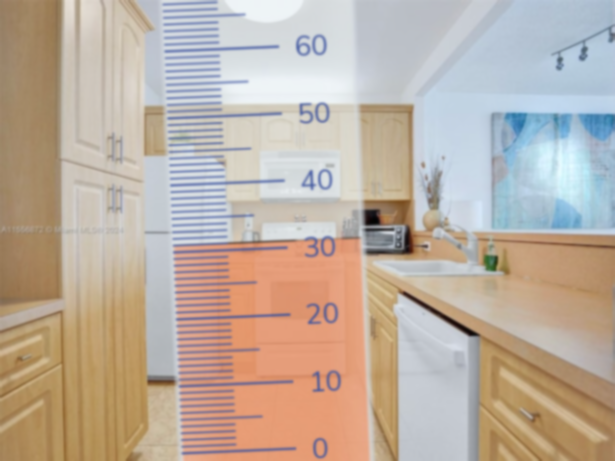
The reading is value=31 unit=mL
